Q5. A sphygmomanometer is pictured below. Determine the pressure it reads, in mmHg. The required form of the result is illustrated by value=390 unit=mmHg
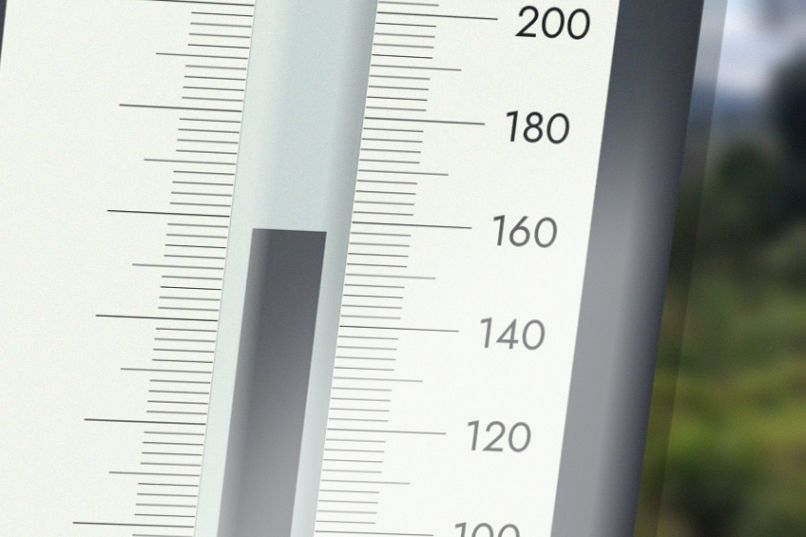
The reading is value=158 unit=mmHg
